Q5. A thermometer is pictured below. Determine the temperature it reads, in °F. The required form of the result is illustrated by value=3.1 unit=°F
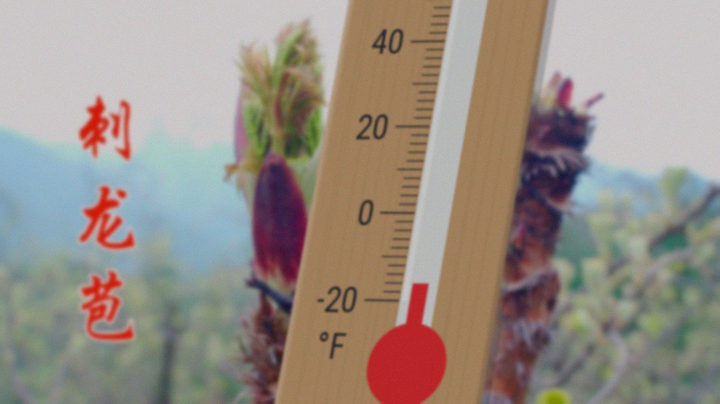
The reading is value=-16 unit=°F
